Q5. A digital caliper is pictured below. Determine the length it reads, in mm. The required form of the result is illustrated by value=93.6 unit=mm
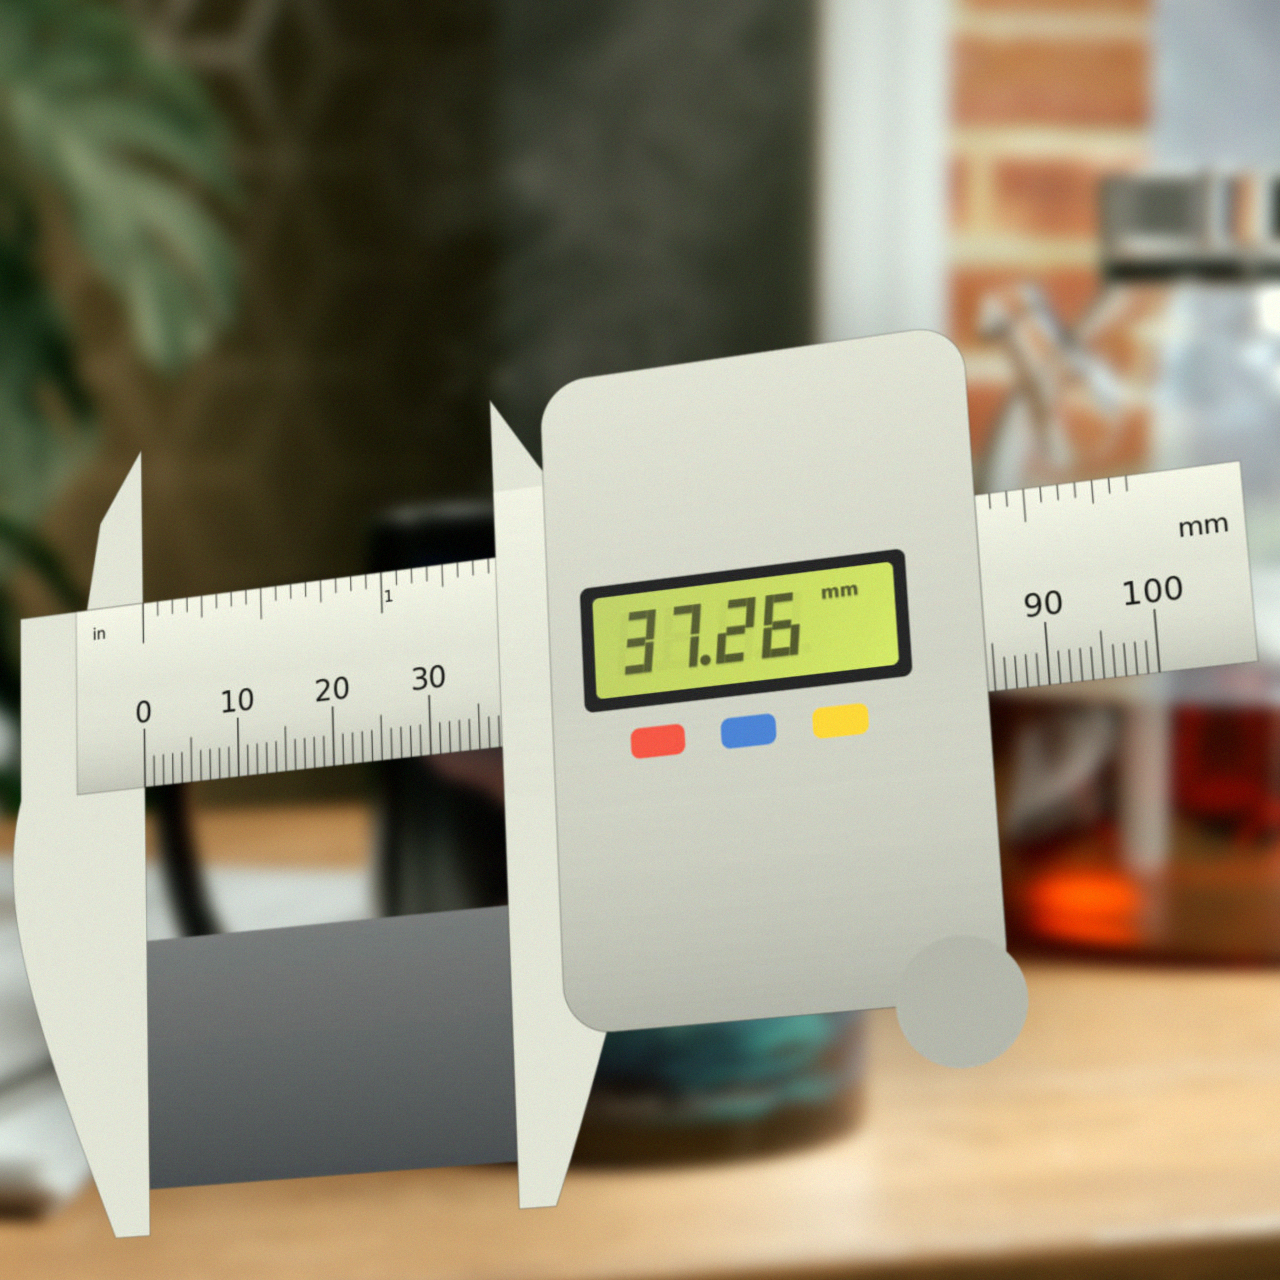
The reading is value=37.26 unit=mm
